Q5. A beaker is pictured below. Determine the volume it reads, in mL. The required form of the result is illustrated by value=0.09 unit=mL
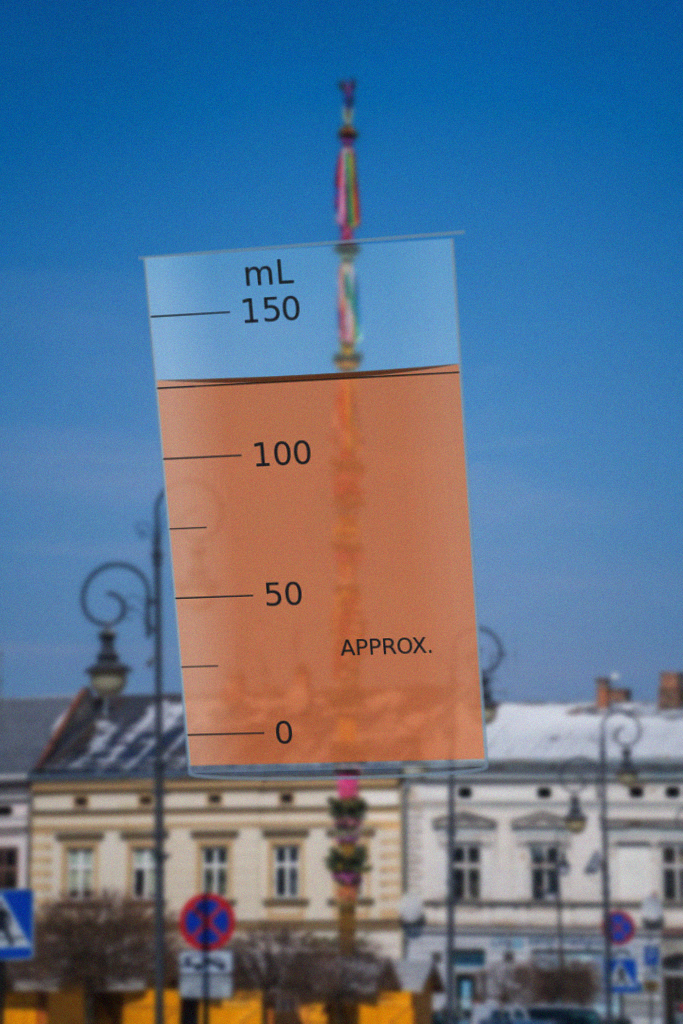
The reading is value=125 unit=mL
